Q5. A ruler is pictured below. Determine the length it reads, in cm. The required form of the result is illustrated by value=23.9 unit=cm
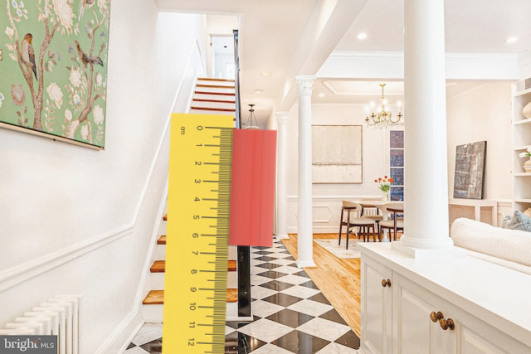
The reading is value=6.5 unit=cm
